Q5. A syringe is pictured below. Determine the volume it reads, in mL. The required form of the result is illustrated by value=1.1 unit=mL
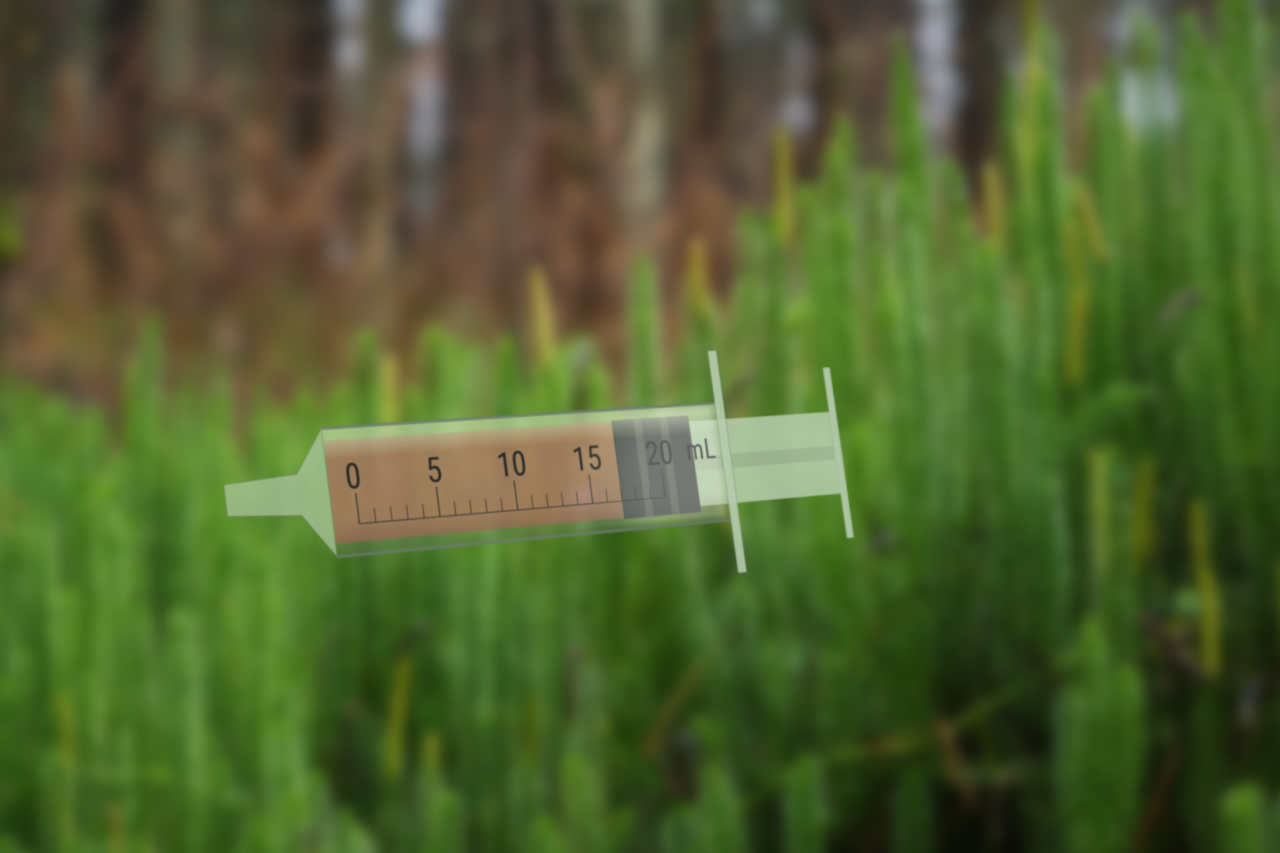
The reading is value=17 unit=mL
